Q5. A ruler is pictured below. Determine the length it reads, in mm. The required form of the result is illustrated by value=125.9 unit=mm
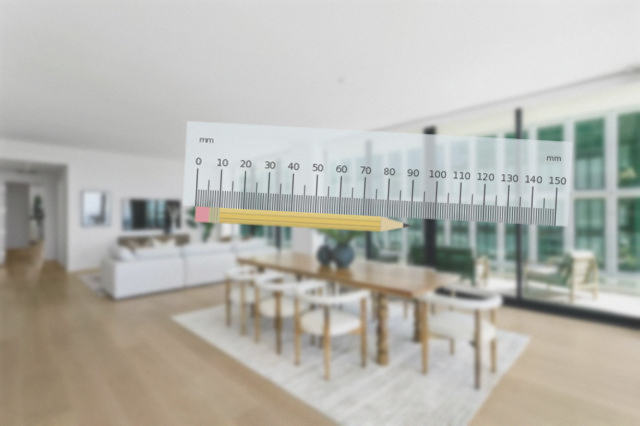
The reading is value=90 unit=mm
